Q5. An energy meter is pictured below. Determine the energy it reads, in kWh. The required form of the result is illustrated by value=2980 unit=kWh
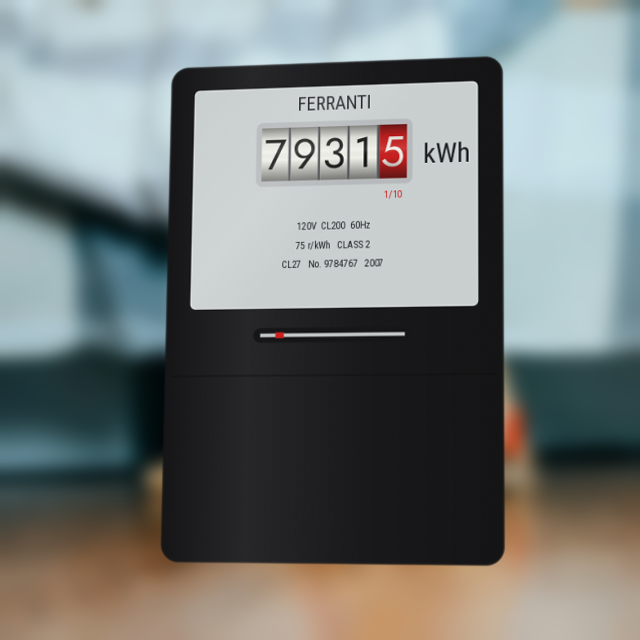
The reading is value=7931.5 unit=kWh
